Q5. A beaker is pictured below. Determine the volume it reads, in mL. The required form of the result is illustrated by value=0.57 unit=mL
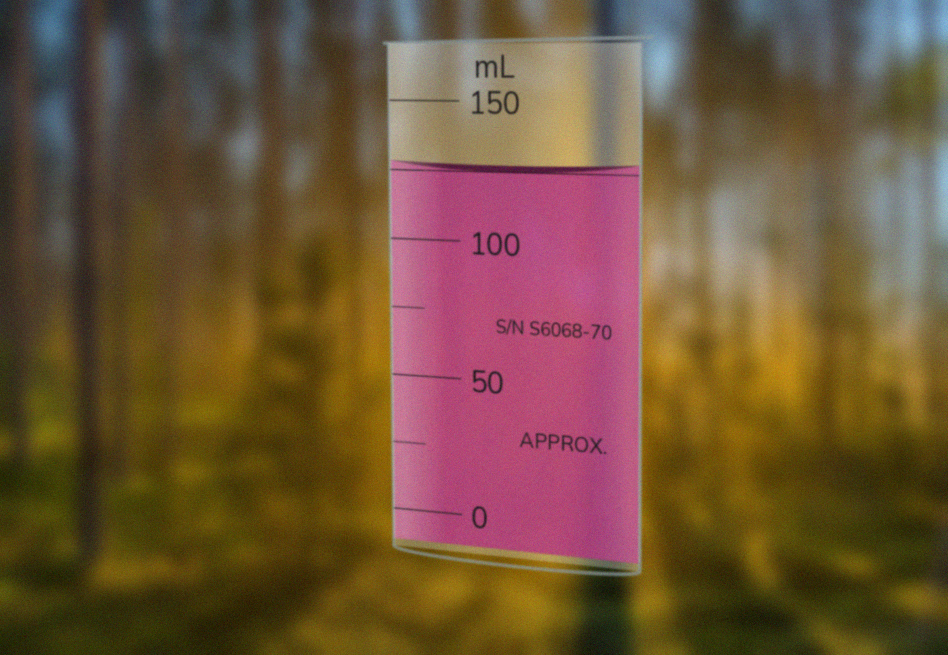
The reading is value=125 unit=mL
